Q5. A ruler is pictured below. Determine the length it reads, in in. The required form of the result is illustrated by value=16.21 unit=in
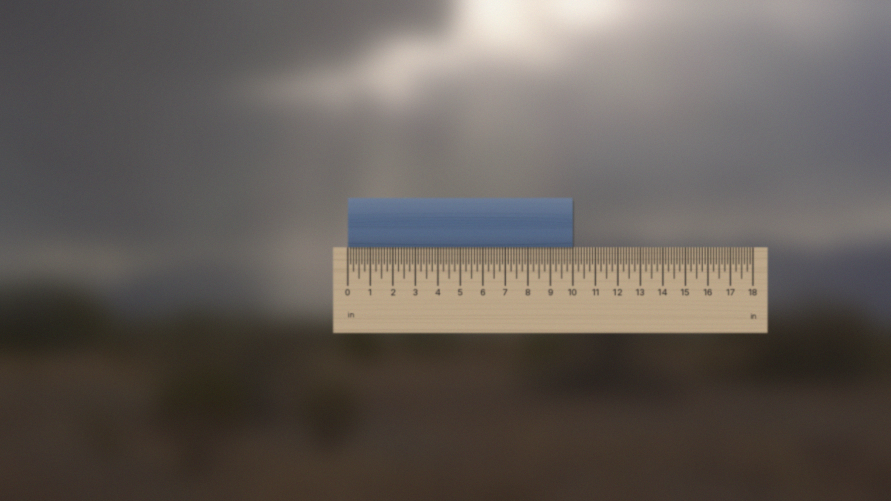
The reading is value=10 unit=in
